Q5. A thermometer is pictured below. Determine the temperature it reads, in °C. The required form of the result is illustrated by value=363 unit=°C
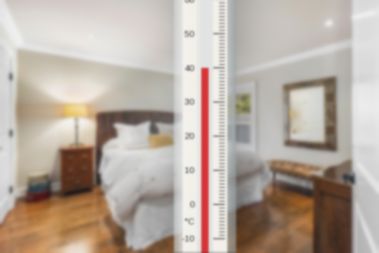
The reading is value=40 unit=°C
